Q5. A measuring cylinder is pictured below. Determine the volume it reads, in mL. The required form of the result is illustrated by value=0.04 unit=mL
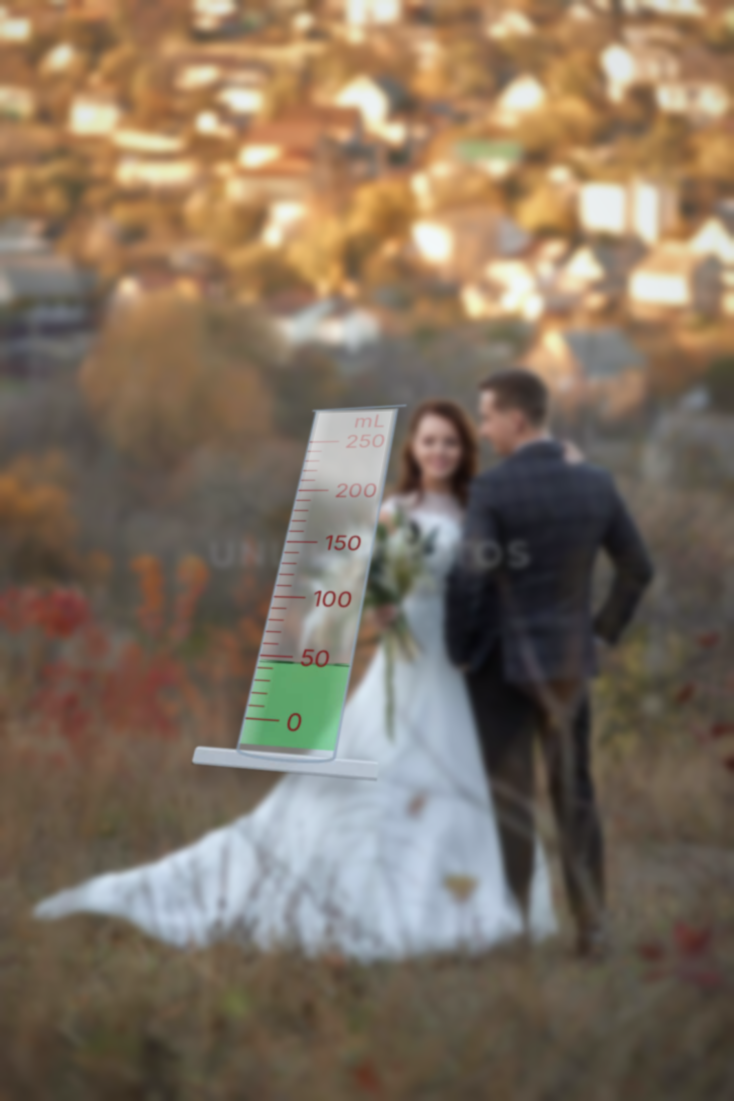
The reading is value=45 unit=mL
